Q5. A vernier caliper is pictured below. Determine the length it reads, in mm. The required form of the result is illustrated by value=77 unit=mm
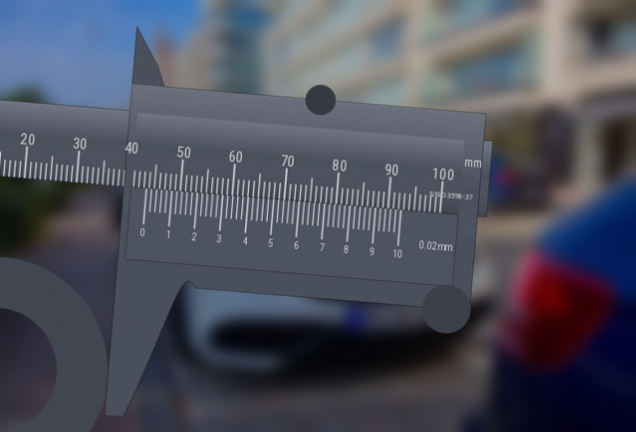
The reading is value=43.5 unit=mm
